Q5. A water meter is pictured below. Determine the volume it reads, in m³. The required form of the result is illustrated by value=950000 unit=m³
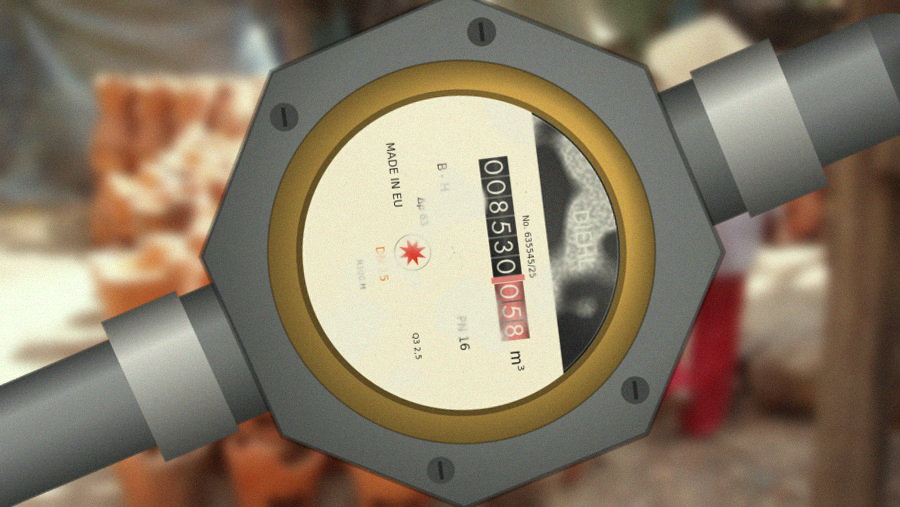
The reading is value=8530.058 unit=m³
